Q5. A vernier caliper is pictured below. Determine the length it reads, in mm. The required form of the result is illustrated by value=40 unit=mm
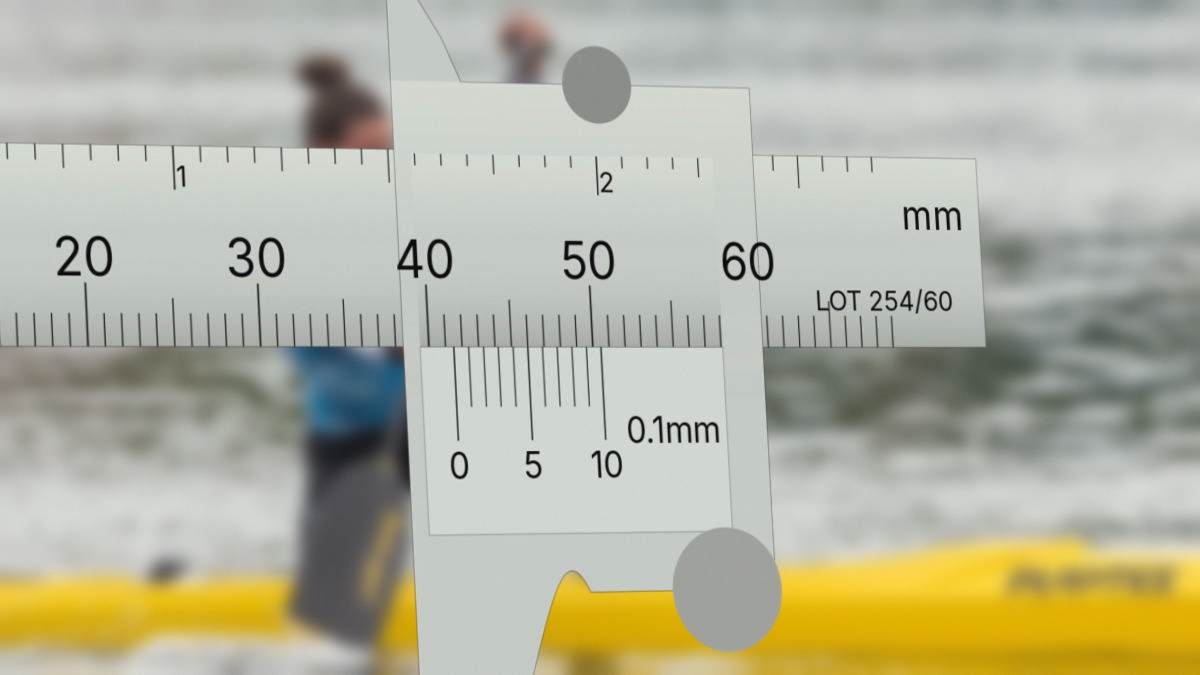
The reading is value=41.5 unit=mm
